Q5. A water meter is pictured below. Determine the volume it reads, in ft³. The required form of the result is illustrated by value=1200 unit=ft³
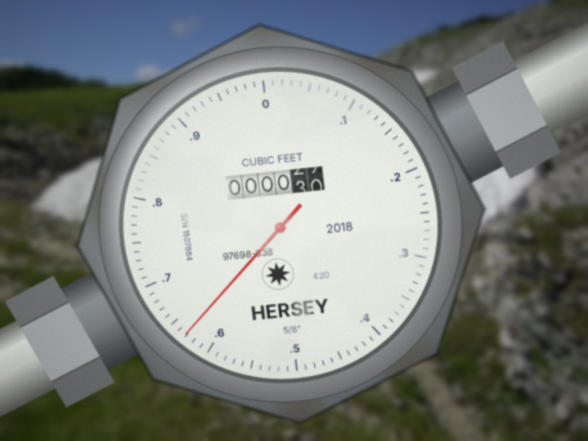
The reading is value=29.63 unit=ft³
